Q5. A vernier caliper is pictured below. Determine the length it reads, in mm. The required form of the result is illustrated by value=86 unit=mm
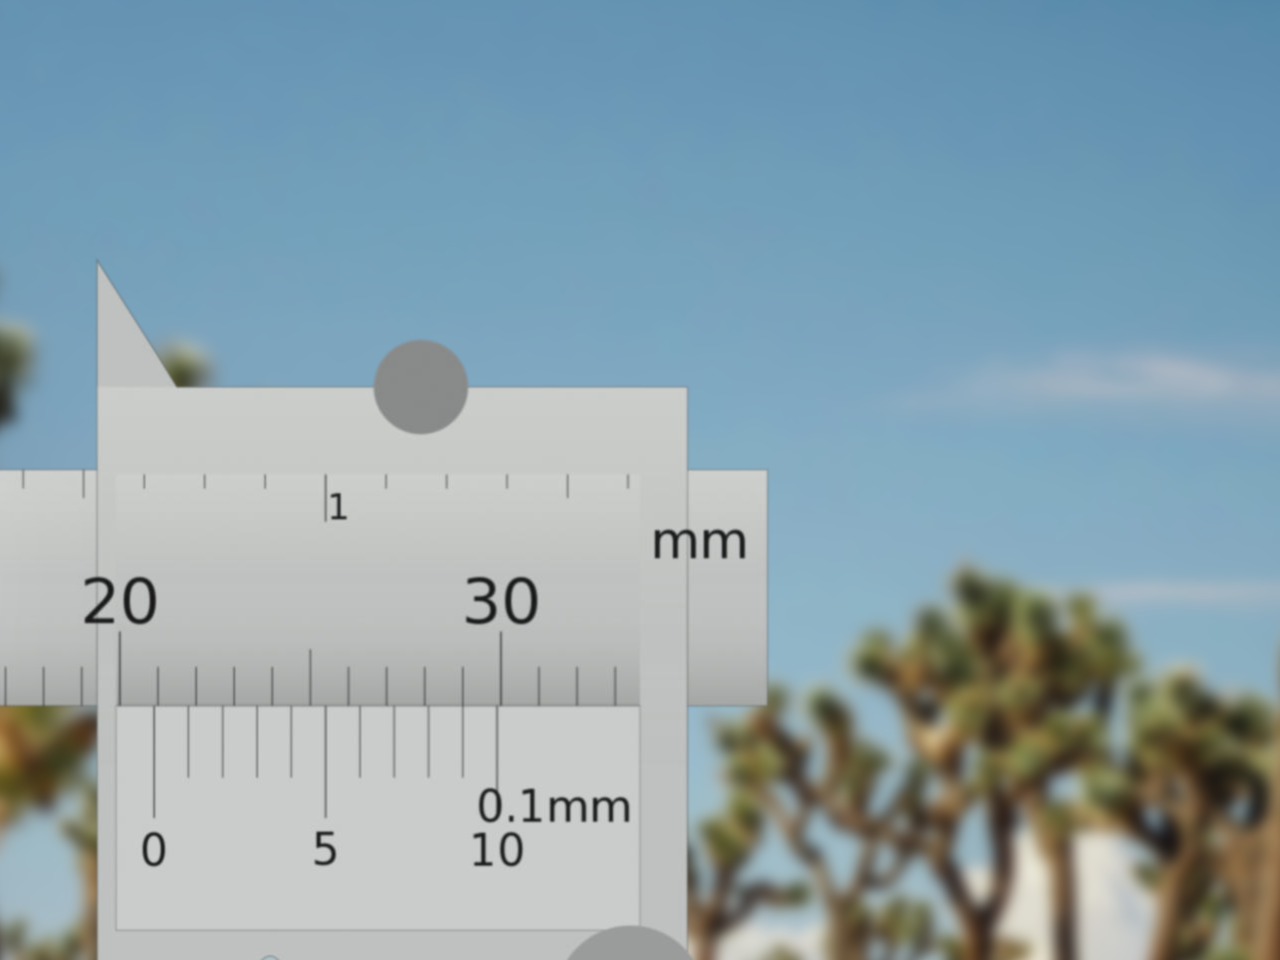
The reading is value=20.9 unit=mm
